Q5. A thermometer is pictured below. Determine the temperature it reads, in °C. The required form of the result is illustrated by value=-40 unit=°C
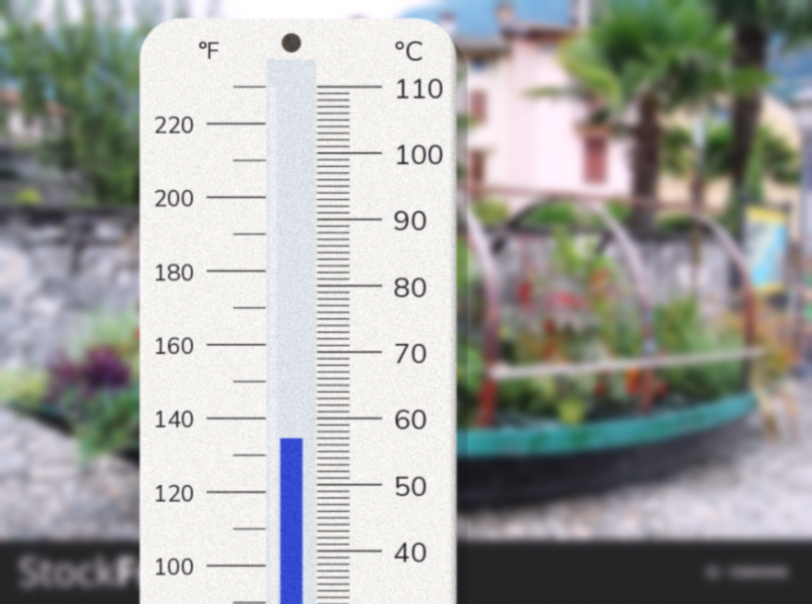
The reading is value=57 unit=°C
